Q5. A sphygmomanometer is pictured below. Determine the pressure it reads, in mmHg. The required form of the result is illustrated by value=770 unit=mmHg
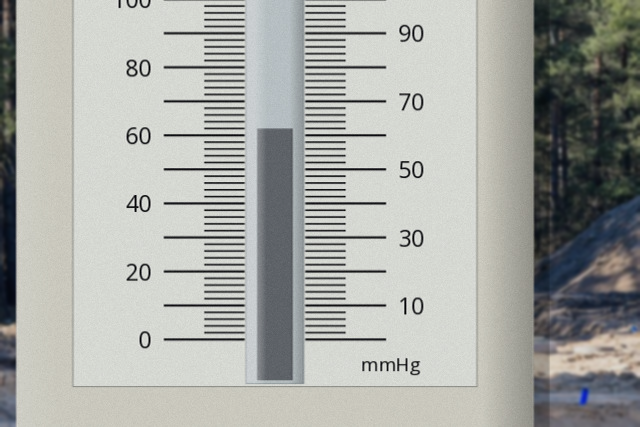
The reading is value=62 unit=mmHg
